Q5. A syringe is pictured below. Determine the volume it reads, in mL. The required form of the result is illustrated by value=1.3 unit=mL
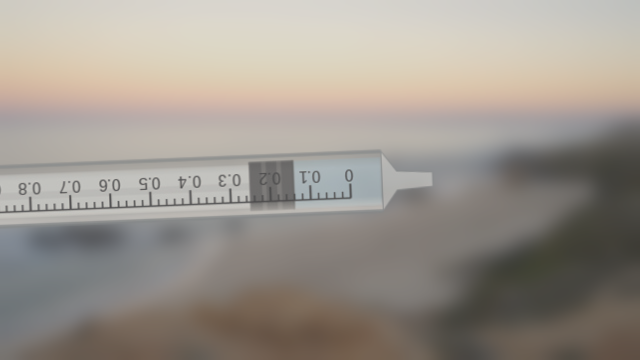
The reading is value=0.14 unit=mL
